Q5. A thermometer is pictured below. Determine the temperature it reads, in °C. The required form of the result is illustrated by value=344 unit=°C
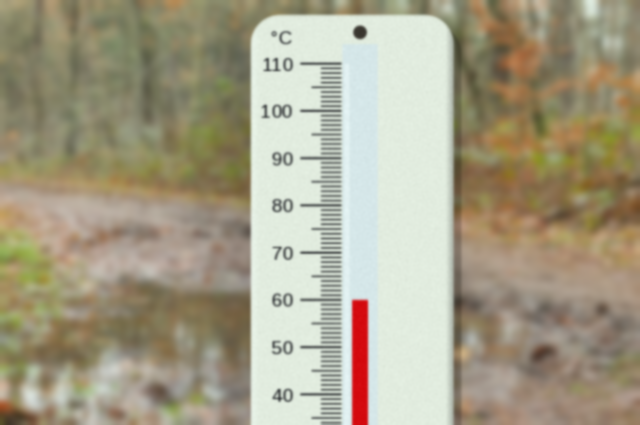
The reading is value=60 unit=°C
